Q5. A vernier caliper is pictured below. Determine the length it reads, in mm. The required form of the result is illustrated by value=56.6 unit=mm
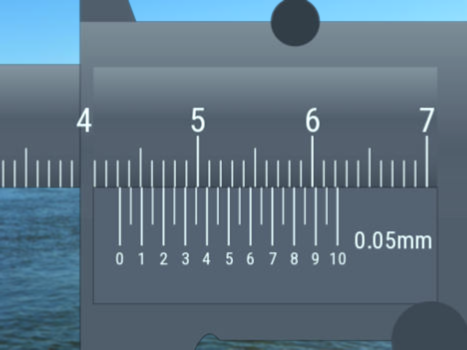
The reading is value=43.2 unit=mm
